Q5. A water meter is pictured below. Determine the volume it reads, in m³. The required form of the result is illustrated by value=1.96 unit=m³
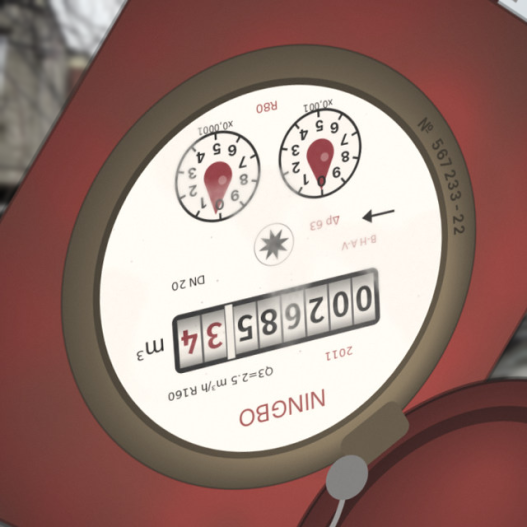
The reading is value=2685.3400 unit=m³
